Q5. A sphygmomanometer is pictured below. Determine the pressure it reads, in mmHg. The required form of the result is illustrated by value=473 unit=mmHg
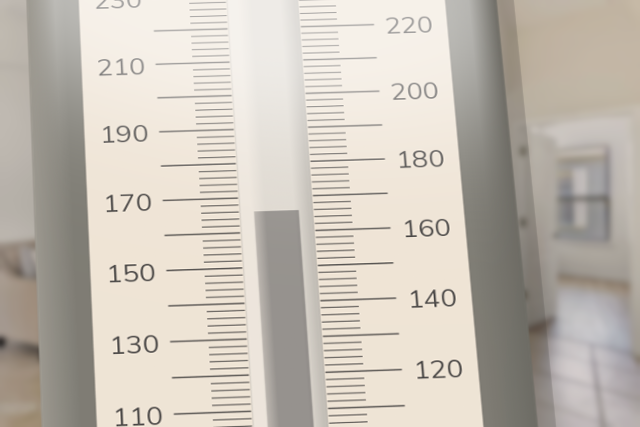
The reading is value=166 unit=mmHg
